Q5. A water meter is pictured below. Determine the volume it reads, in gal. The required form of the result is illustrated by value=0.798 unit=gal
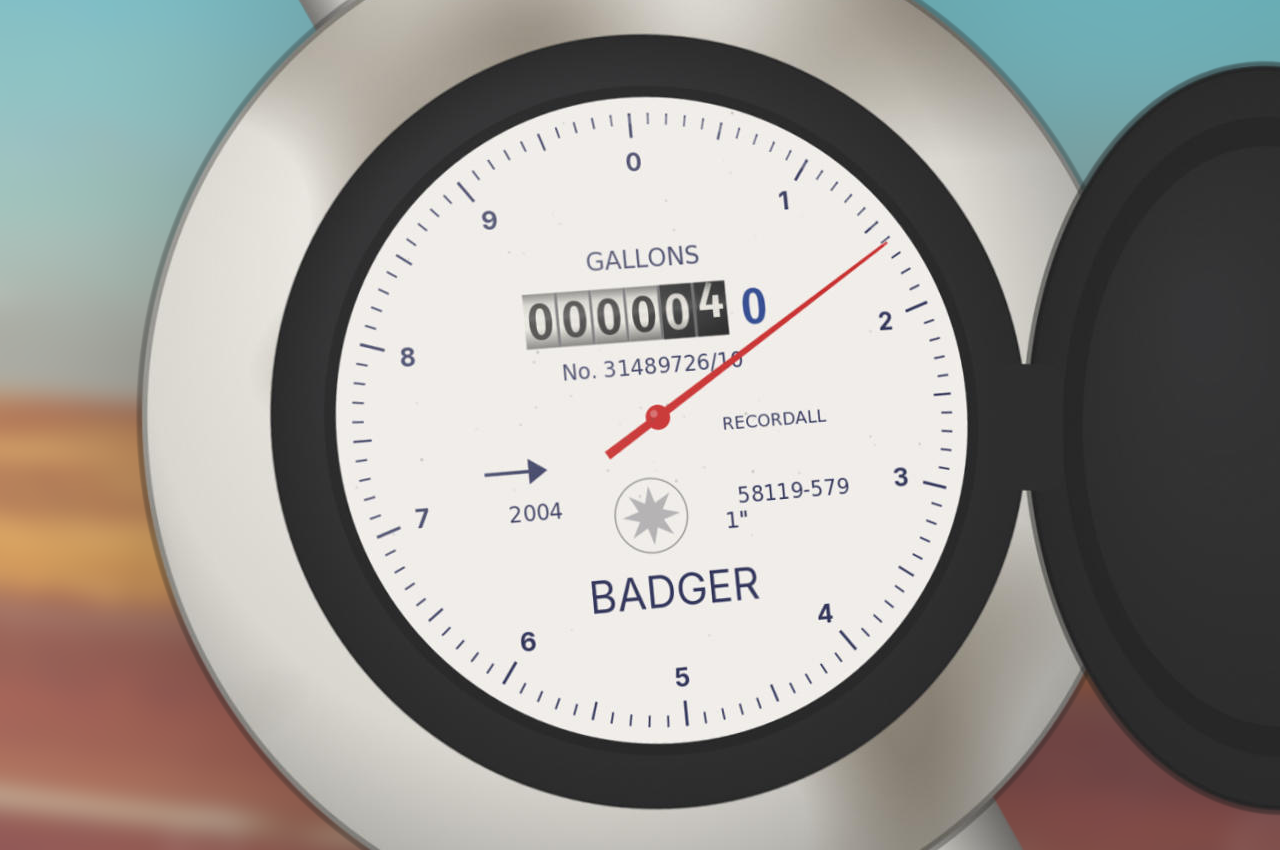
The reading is value=41.6 unit=gal
